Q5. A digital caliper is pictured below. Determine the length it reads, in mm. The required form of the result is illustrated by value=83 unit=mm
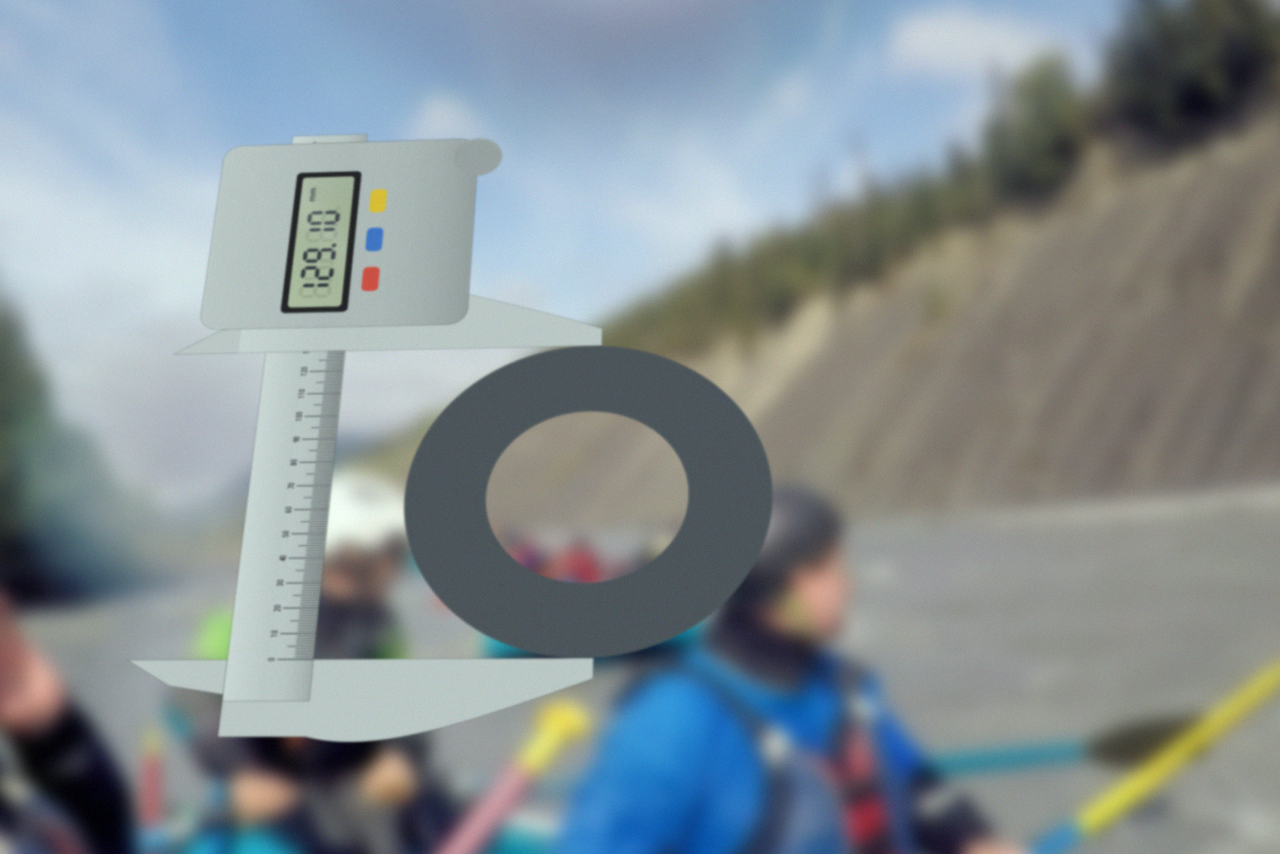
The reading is value=129.10 unit=mm
